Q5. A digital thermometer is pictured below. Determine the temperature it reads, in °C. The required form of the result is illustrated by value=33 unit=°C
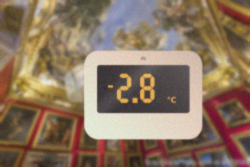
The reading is value=-2.8 unit=°C
